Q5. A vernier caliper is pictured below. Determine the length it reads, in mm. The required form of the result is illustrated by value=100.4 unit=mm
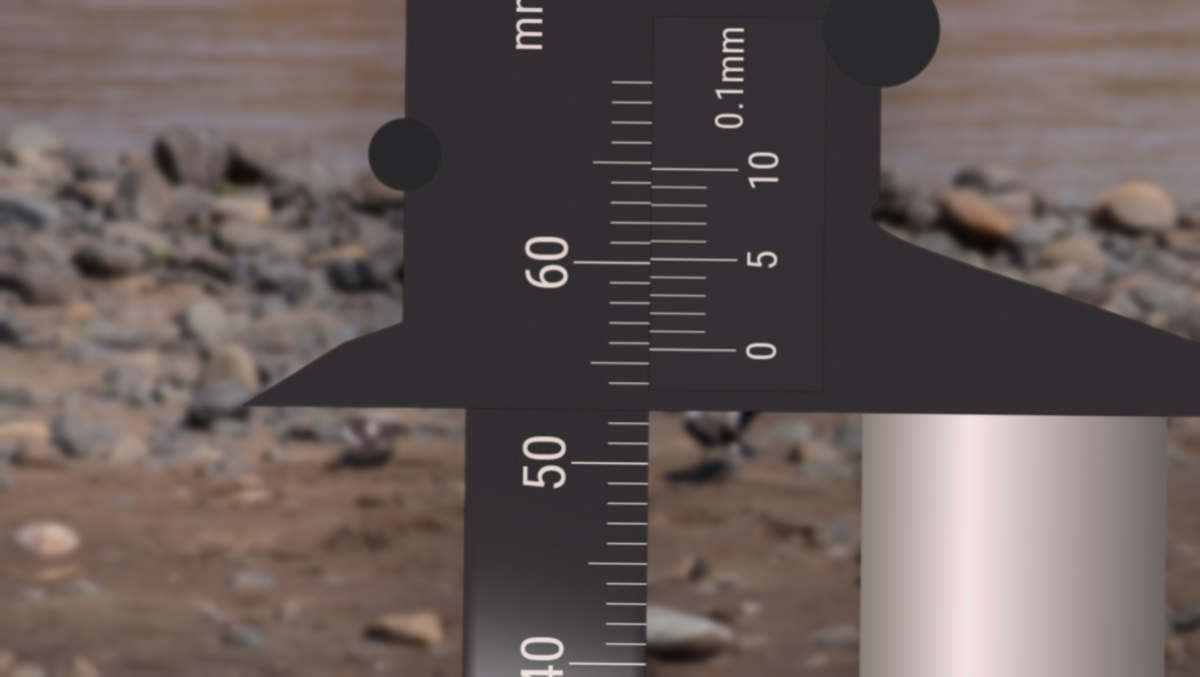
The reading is value=55.7 unit=mm
